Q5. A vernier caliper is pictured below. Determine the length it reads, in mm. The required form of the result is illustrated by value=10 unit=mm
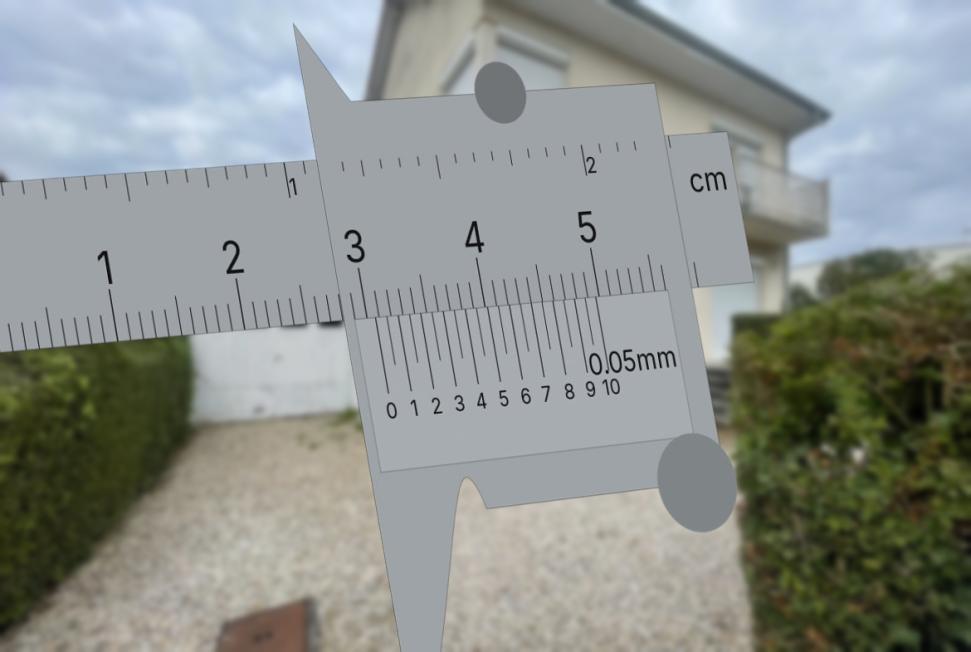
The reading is value=30.7 unit=mm
